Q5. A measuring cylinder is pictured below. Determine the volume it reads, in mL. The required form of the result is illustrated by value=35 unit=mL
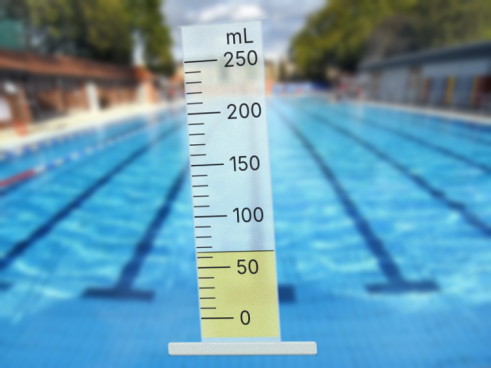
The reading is value=65 unit=mL
